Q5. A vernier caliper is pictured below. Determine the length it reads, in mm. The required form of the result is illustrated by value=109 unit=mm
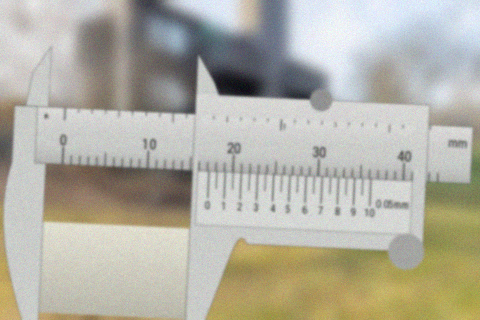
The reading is value=17.2 unit=mm
